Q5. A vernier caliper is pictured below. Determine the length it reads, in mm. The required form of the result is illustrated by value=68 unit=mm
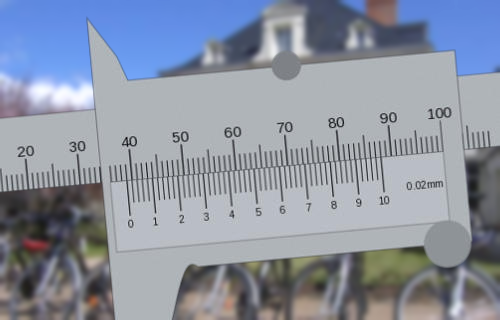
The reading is value=39.0 unit=mm
